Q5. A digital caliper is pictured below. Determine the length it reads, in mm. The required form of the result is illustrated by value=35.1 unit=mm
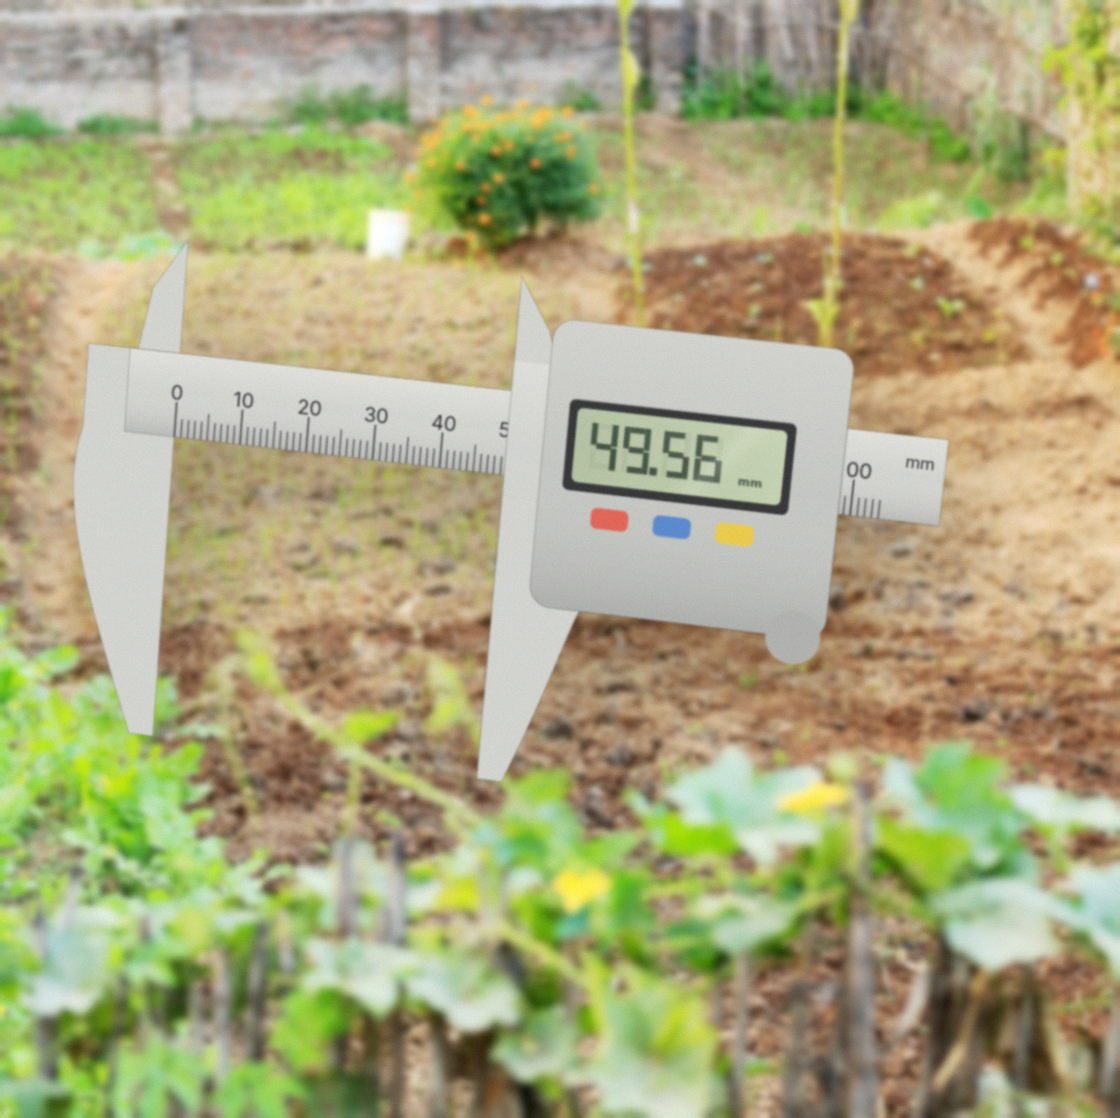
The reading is value=49.56 unit=mm
